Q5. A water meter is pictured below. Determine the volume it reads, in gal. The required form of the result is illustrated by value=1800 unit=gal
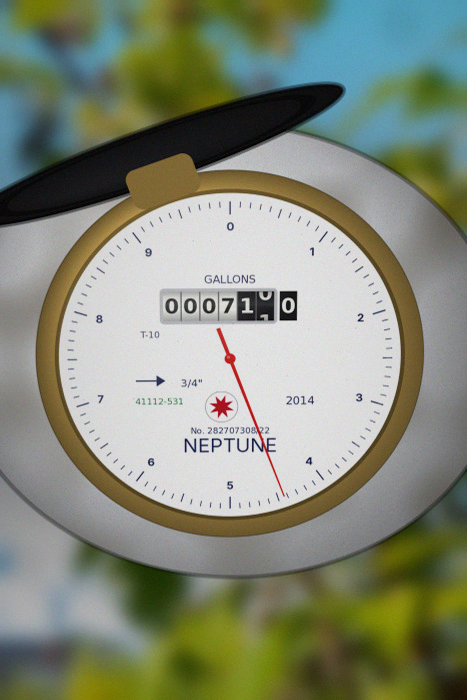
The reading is value=7104.4 unit=gal
